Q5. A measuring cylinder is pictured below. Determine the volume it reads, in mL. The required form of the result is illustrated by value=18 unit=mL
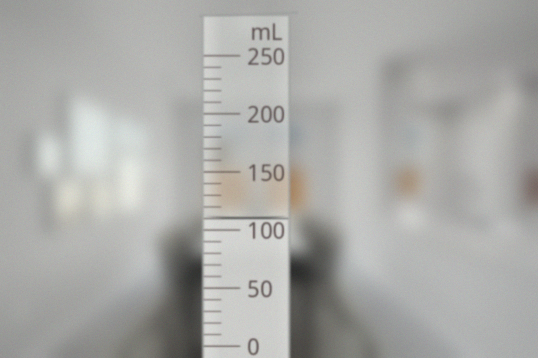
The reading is value=110 unit=mL
